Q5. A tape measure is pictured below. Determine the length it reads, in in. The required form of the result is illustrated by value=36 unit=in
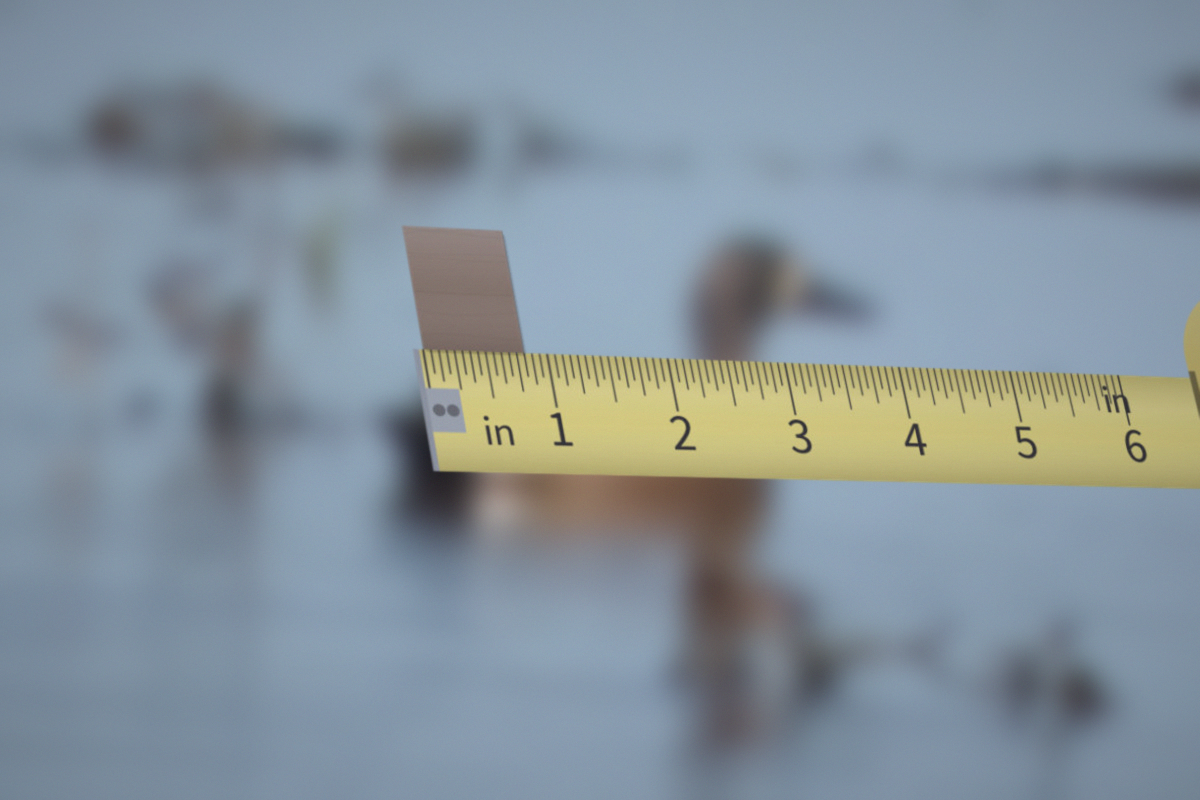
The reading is value=0.8125 unit=in
